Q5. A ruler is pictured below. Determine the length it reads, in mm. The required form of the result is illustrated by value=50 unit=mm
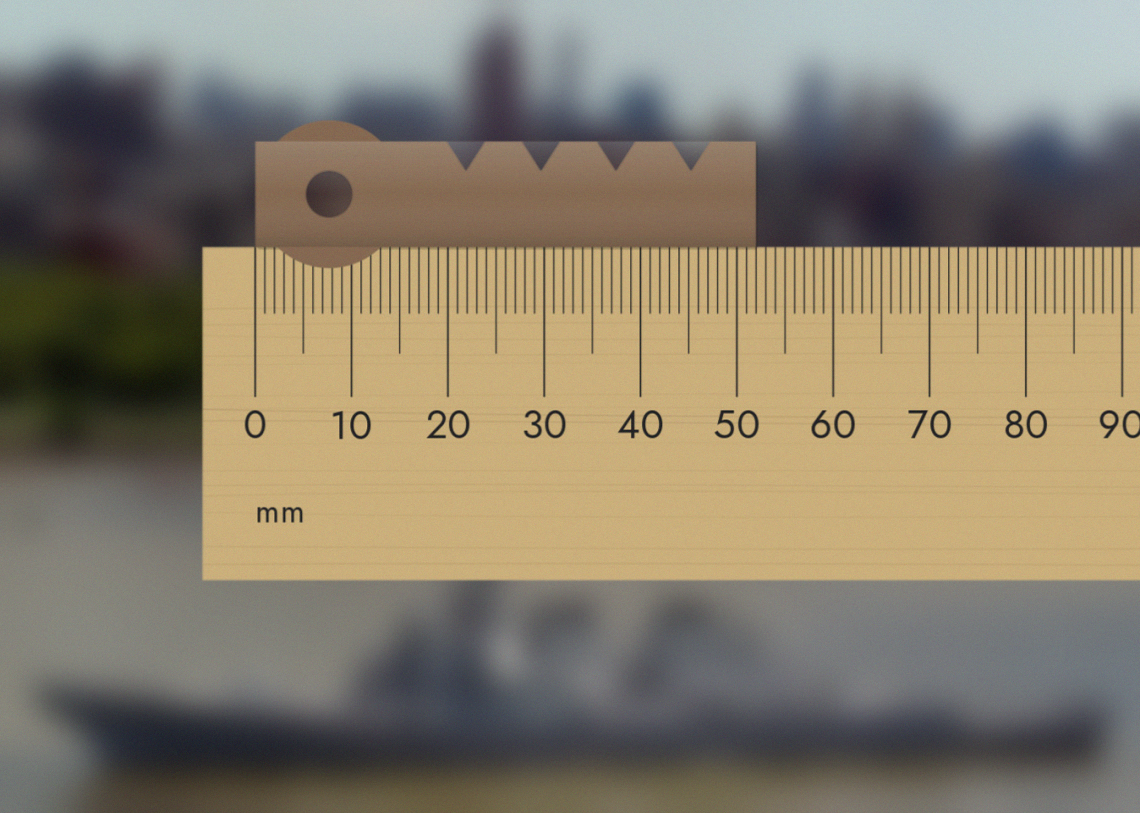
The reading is value=52 unit=mm
